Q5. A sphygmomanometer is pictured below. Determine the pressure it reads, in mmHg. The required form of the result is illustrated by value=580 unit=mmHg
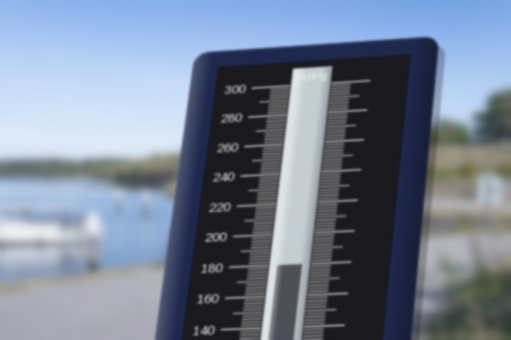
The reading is value=180 unit=mmHg
